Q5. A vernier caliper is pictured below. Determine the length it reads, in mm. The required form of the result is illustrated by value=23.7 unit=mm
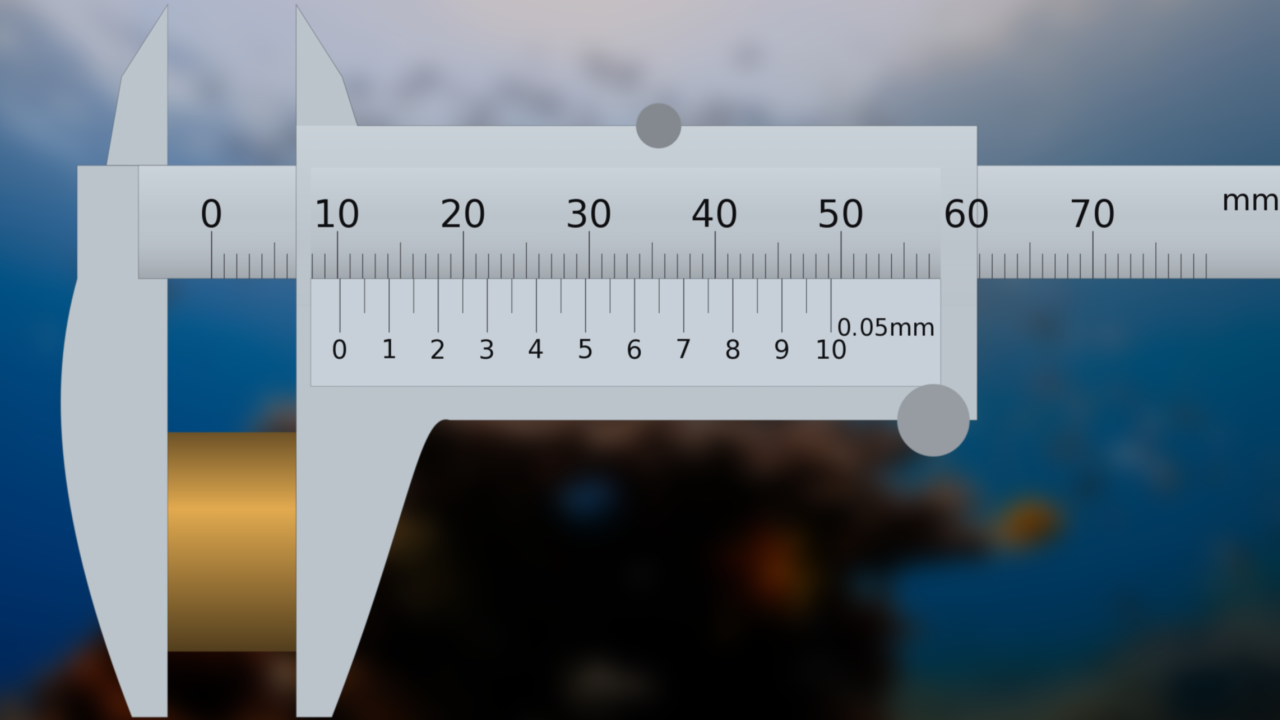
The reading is value=10.2 unit=mm
